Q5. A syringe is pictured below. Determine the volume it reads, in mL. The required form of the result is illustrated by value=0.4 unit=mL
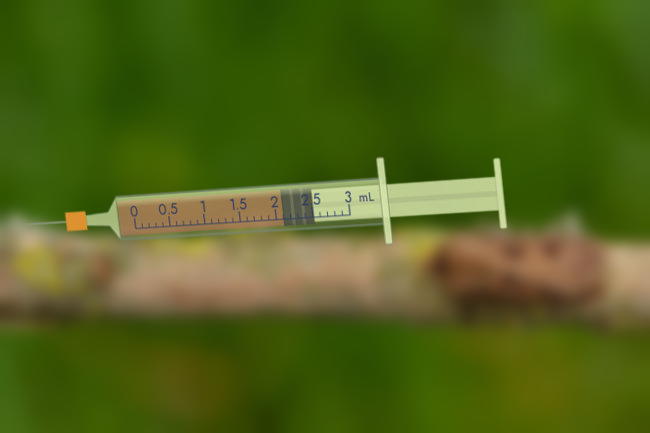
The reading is value=2.1 unit=mL
